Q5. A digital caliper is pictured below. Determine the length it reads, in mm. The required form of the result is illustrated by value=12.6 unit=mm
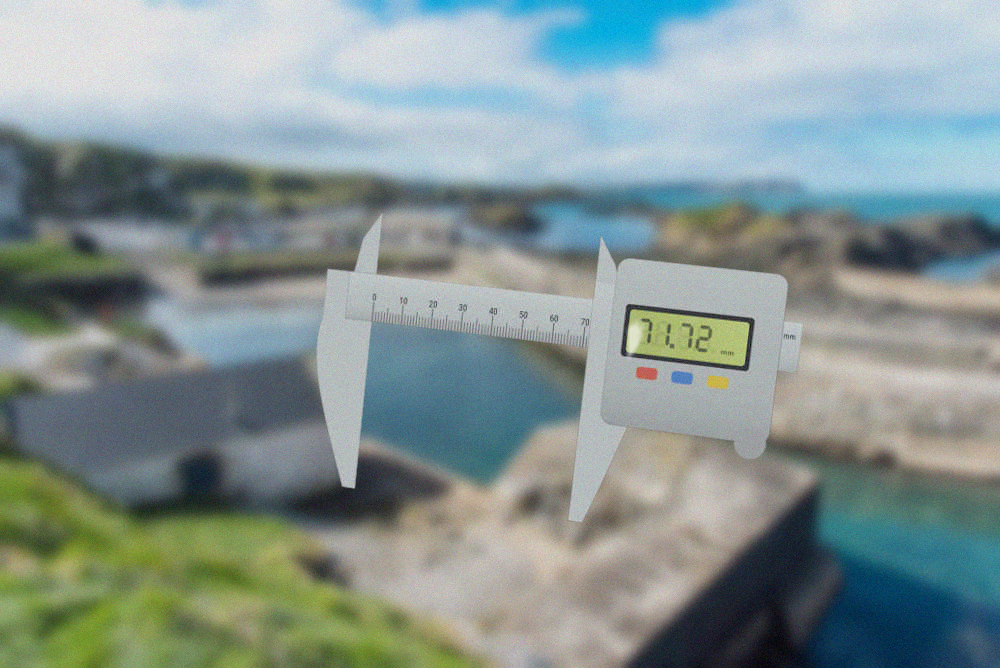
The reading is value=71.72 unit=mm
